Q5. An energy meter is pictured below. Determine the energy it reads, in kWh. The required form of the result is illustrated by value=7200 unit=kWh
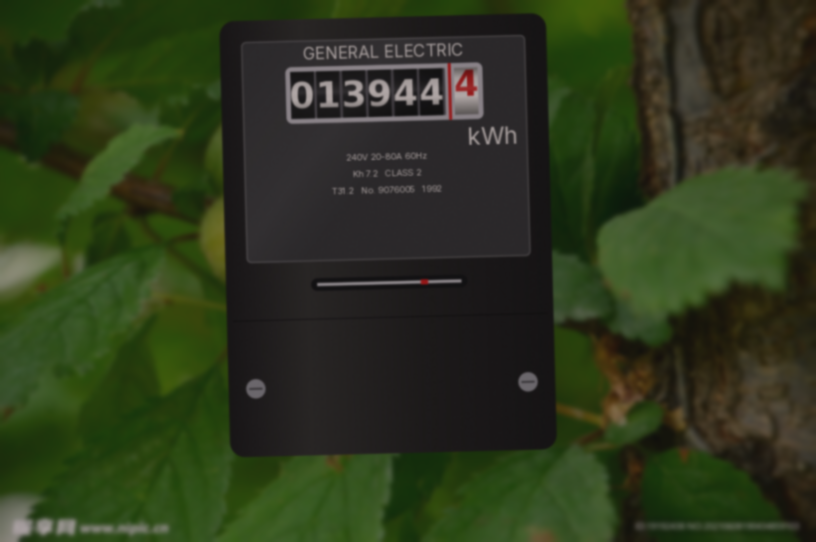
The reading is value=13944.4 unit=kWh
